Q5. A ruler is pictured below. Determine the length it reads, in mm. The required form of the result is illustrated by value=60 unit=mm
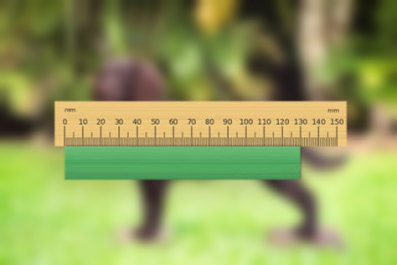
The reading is value=130 unit=mm
